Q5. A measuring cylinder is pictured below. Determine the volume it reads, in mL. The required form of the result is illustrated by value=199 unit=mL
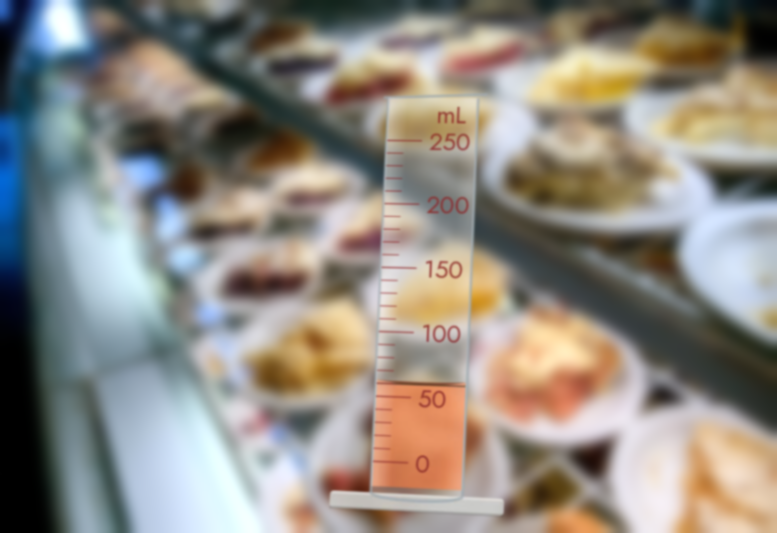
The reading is value=60 unit=mL
